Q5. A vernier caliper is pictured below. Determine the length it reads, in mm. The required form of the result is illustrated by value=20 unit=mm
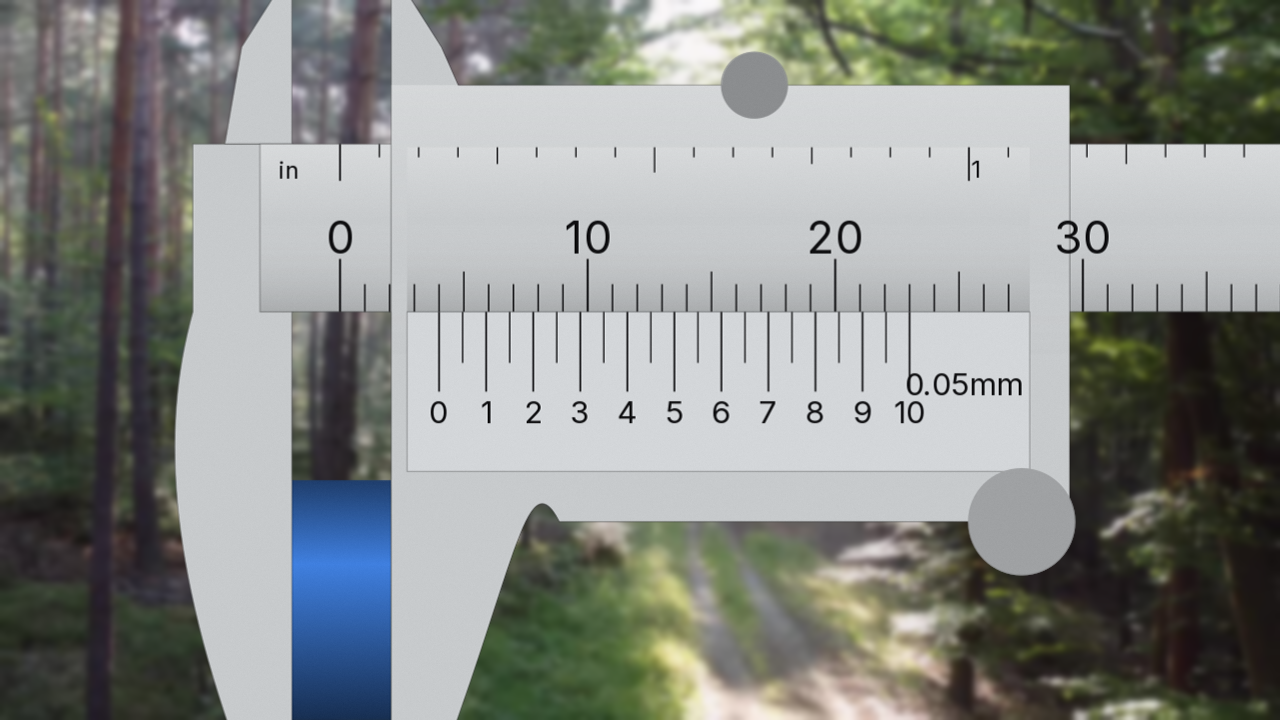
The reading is value=4.00 unit=mm
